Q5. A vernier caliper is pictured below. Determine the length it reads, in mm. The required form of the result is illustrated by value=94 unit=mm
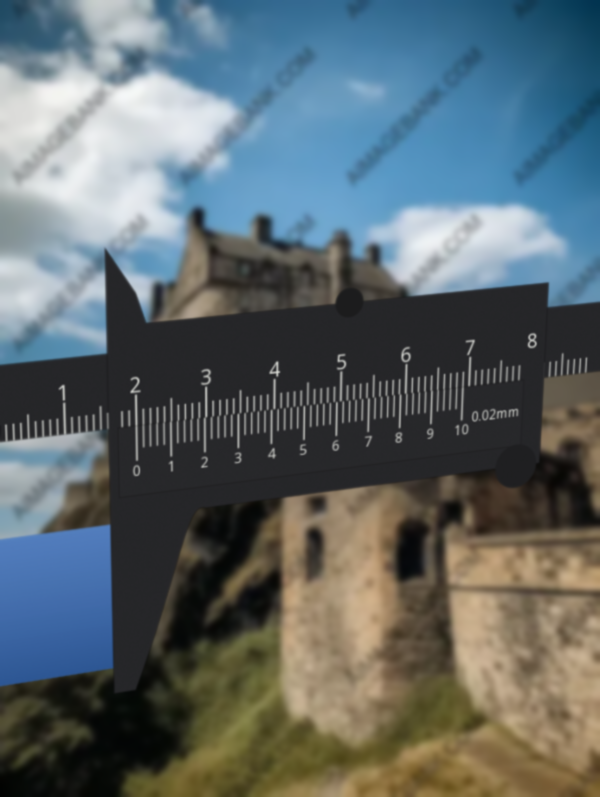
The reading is value=20.0 unit=mm
